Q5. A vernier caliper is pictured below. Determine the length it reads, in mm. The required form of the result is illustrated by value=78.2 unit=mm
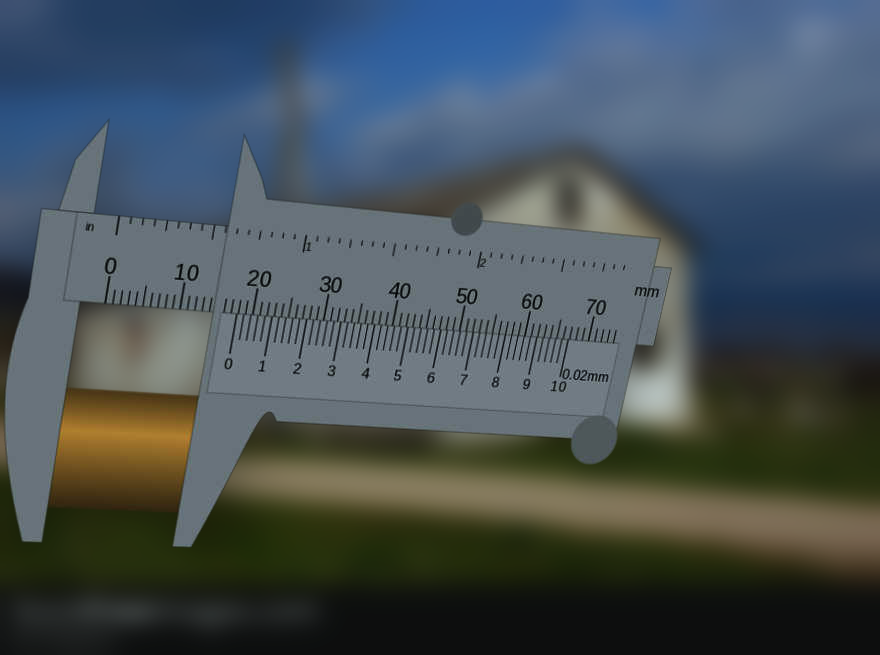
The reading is value=17.8 unit=mm
